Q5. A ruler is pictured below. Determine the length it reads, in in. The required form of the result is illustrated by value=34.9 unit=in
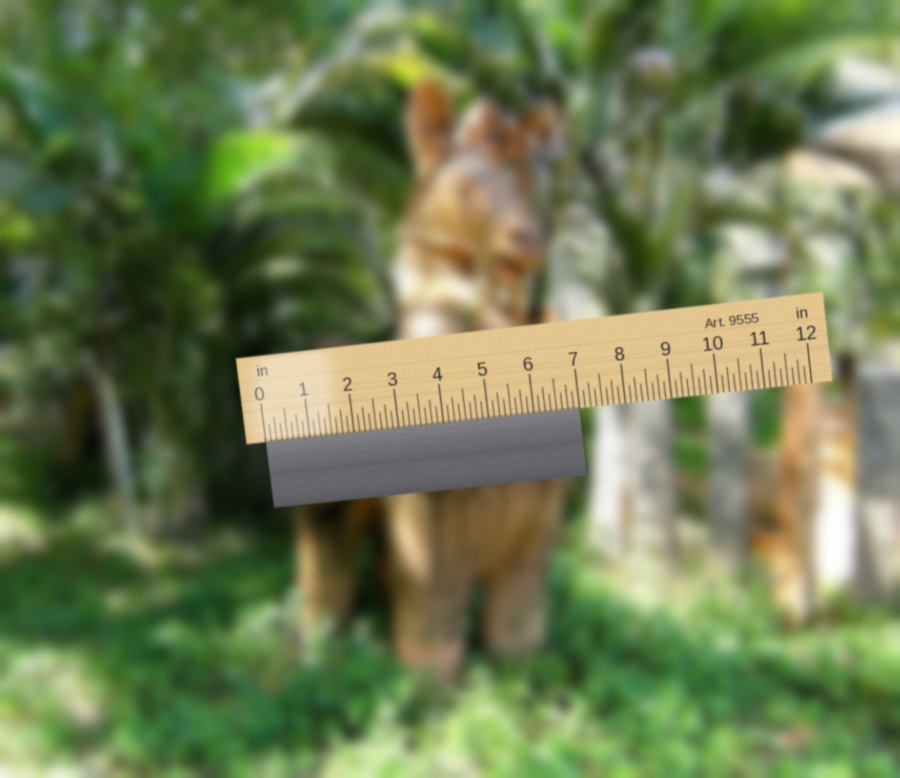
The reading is value=7 unit=in
